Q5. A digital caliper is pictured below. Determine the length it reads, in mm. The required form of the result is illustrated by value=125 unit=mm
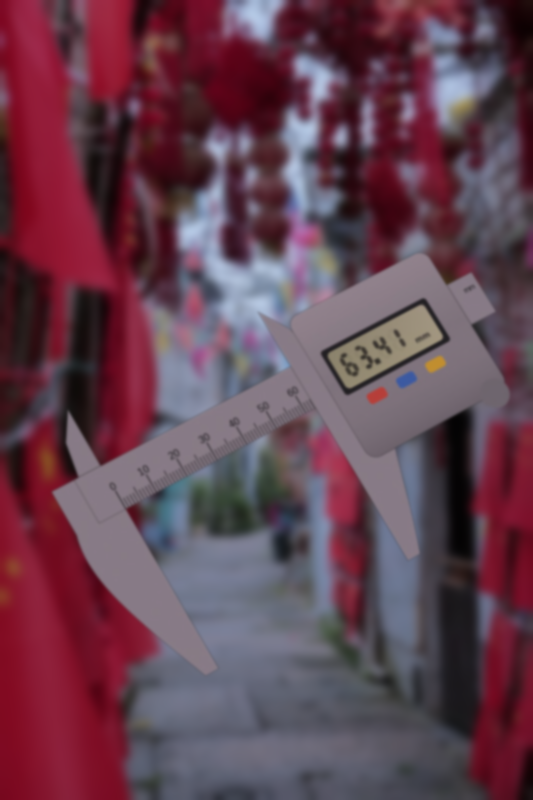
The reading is value=63.41 unit=mm
